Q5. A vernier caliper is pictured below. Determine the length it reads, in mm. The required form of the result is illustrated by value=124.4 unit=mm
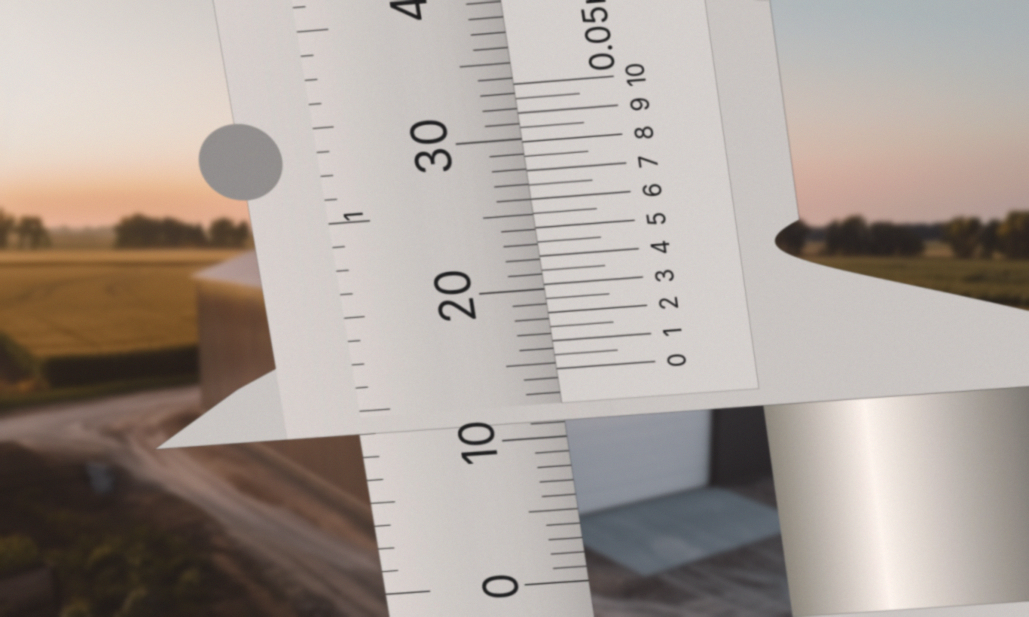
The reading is value=14.6 unit=mm
